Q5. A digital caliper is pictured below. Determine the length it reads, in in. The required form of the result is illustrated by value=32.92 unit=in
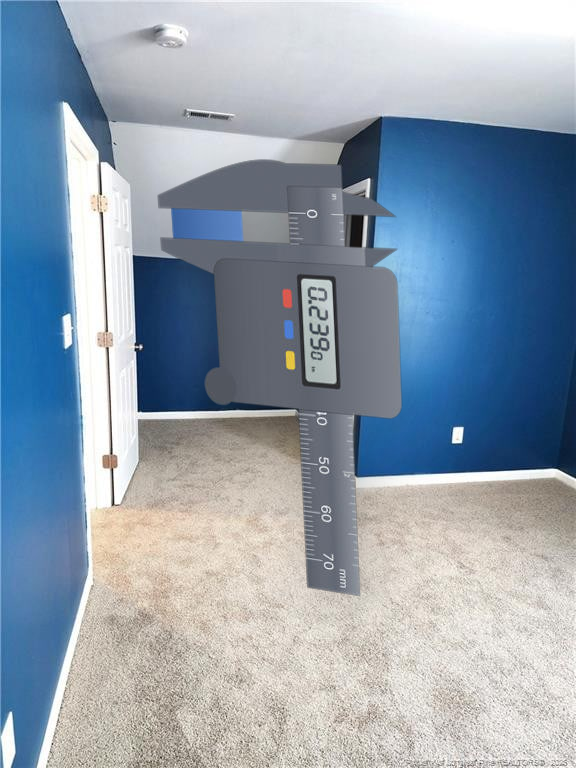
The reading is value=0.2390 unit=in
